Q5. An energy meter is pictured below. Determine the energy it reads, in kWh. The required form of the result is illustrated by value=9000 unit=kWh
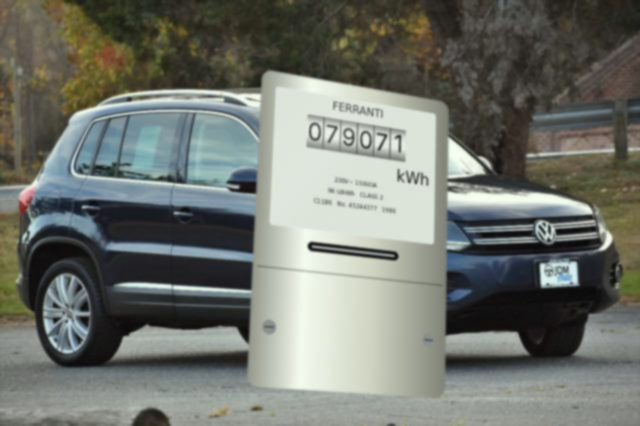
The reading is value=79071 unit=kWh
